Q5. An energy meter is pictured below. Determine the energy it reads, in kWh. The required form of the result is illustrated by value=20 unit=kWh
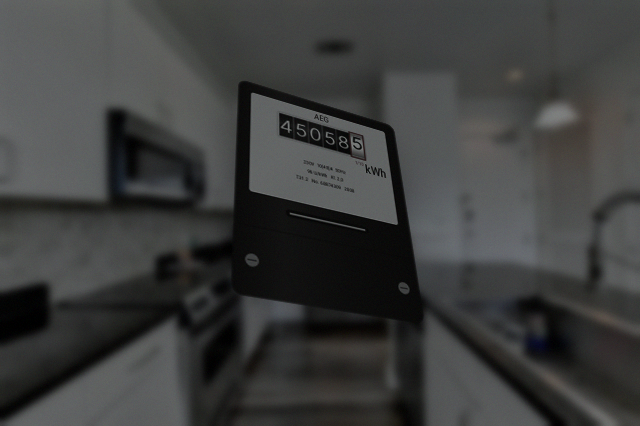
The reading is value=45058.5 unit=kWh
